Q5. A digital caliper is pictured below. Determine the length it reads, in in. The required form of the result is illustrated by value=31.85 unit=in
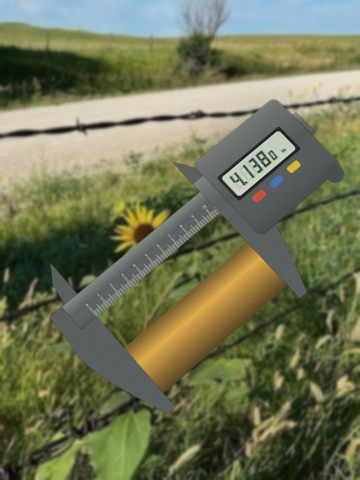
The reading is value=4.1380 unit=in
